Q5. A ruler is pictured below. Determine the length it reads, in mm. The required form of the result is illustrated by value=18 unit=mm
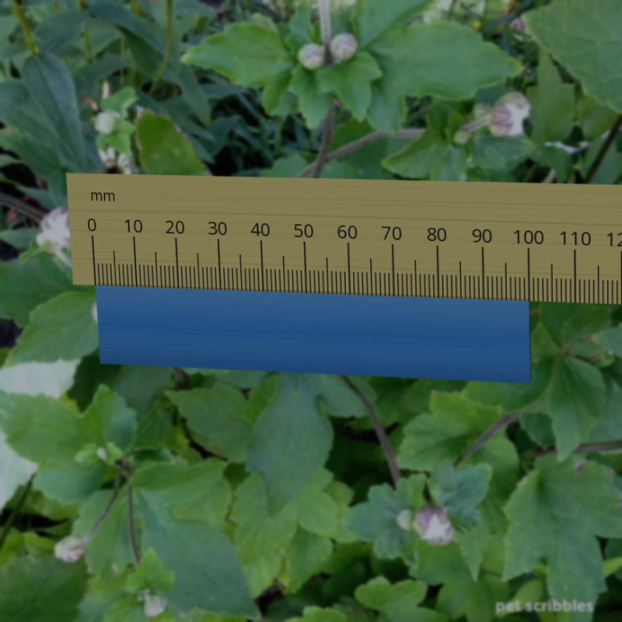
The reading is value=100 unit=mm
